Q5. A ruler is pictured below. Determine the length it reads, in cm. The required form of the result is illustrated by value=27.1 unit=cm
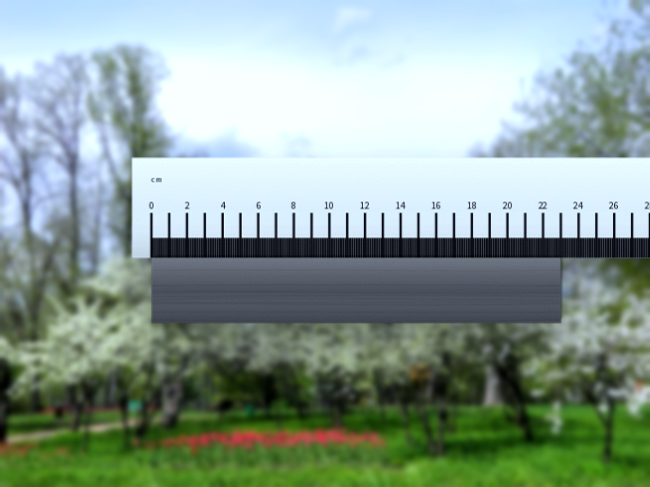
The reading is value=23 unit=cm
